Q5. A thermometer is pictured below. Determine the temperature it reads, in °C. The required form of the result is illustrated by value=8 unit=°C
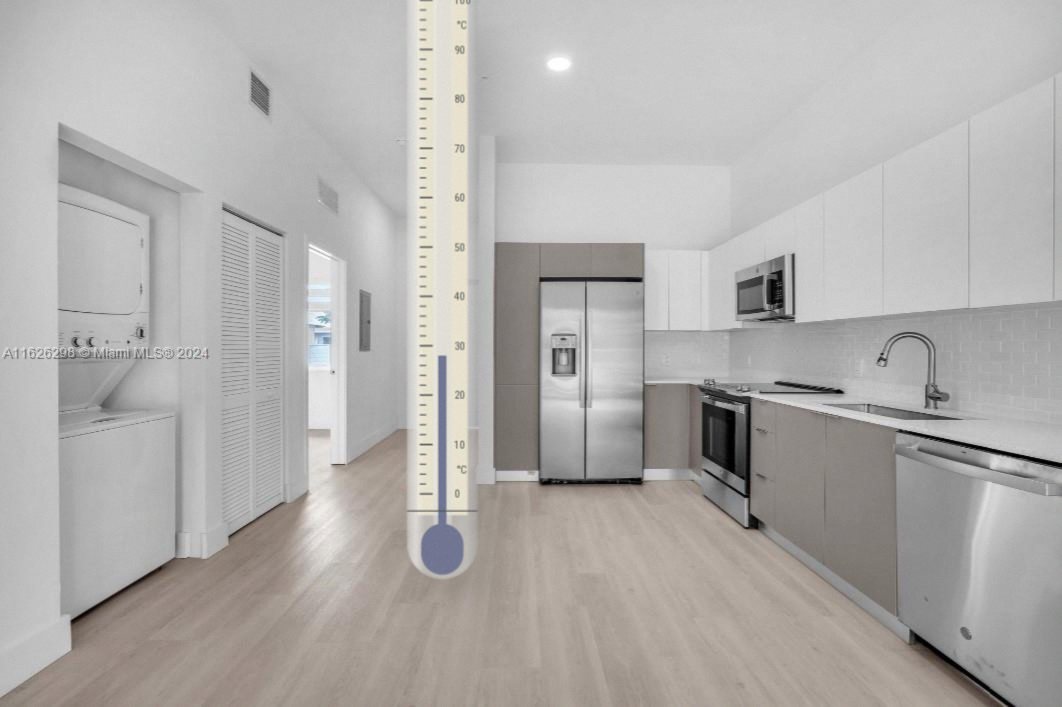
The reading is value=28 unit=°C
